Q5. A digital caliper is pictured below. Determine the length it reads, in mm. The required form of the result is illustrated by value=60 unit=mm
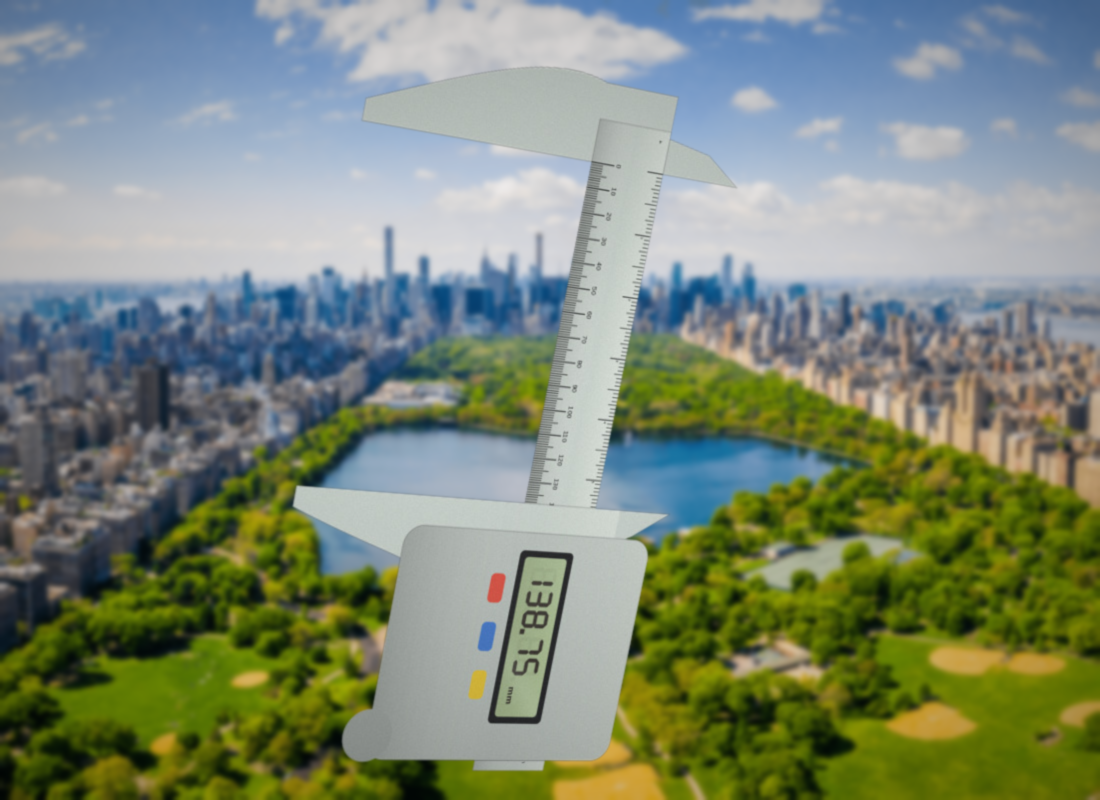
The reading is value=138.75 unit=mm
